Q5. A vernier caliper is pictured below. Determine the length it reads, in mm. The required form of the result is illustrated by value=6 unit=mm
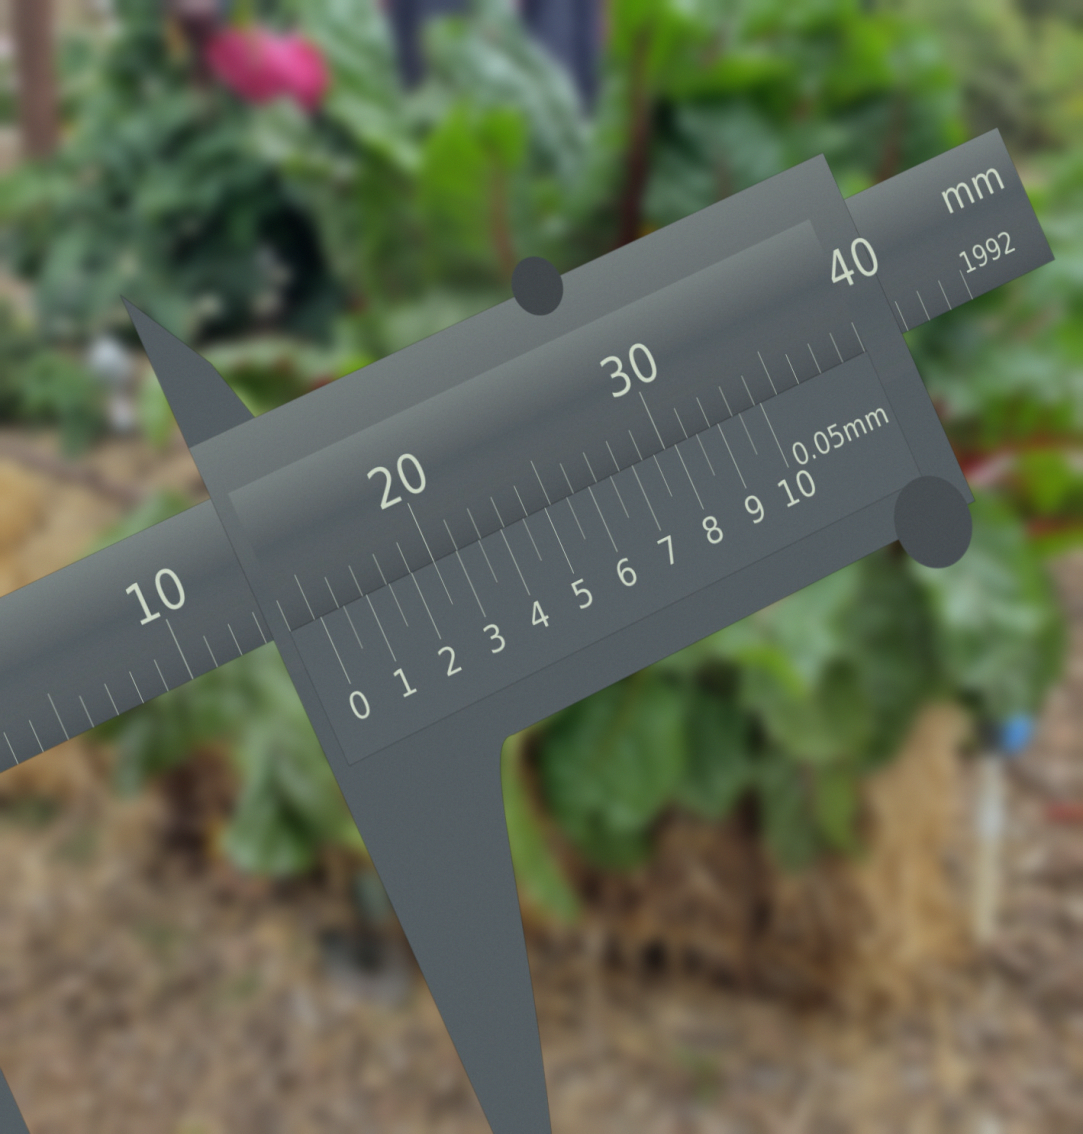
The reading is value=15.25 unit=mm
